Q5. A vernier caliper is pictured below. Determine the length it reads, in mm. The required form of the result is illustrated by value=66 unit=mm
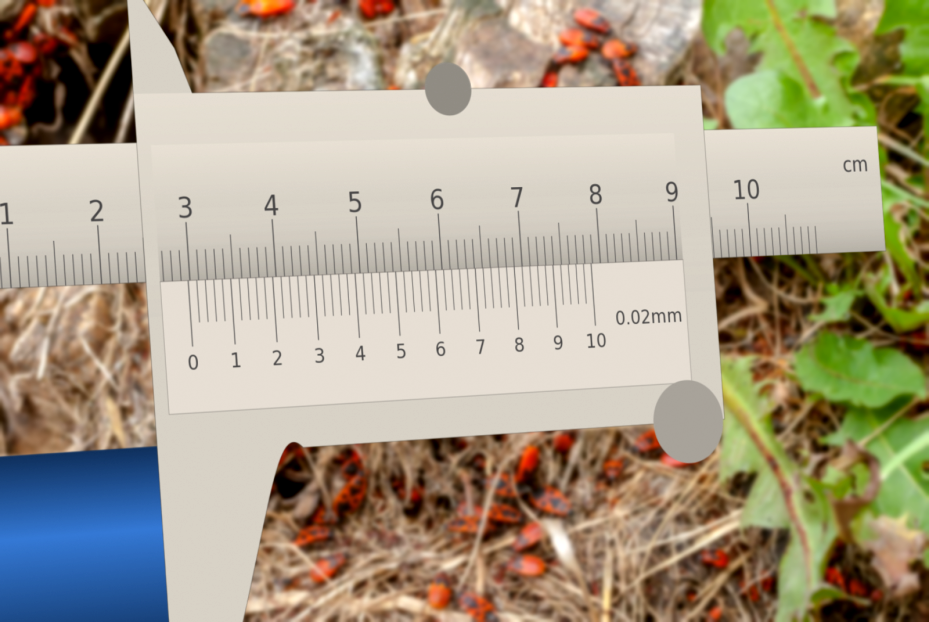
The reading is value=29.8 unit=mm
